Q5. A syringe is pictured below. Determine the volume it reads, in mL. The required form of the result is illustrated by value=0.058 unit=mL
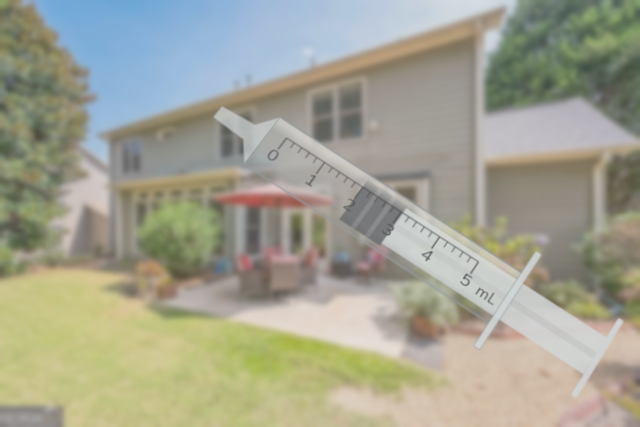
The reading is value=2 unit=mL
